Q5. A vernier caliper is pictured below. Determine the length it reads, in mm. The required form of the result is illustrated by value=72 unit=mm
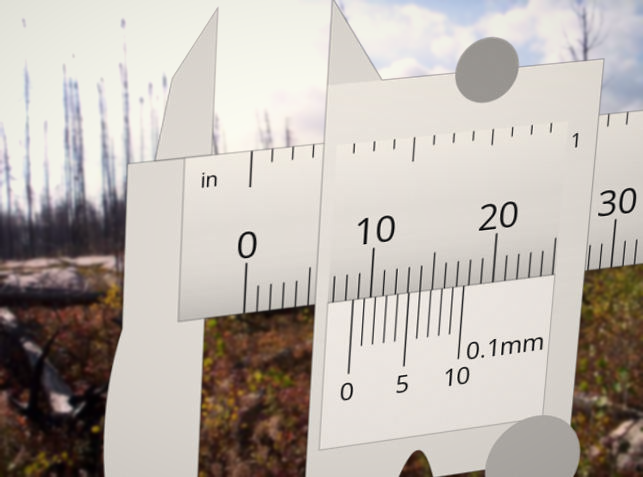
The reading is value=8.6 unit=mm
